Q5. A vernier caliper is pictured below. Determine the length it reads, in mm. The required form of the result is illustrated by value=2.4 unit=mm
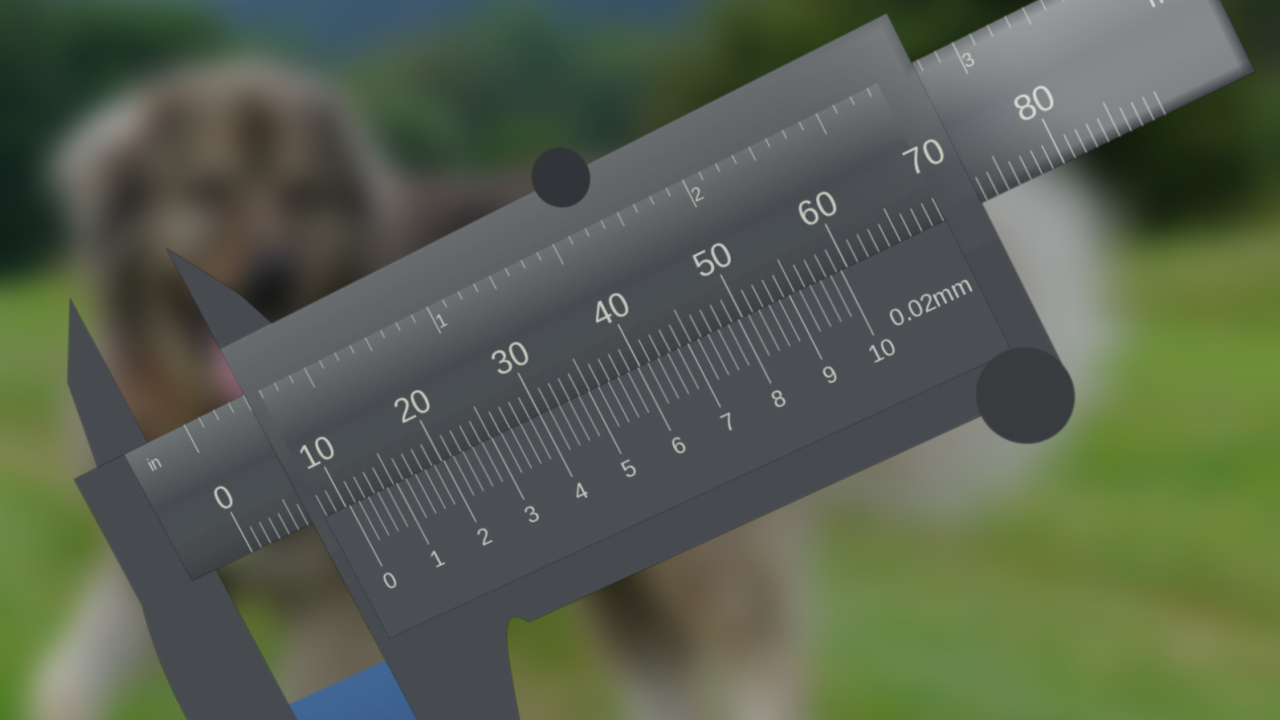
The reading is value=10.4 unit=mm
